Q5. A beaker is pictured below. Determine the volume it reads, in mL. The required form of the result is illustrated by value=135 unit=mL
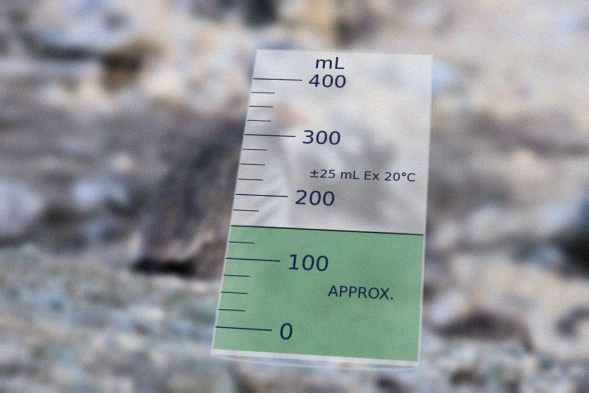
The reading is value=150 unit=mL
